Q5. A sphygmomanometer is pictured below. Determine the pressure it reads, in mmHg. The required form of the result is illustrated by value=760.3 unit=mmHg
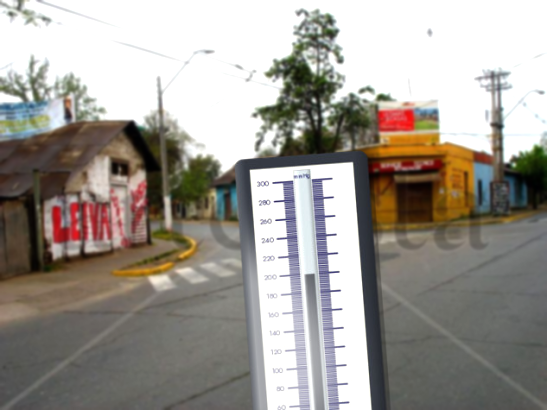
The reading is value=200 unit=mmHg
